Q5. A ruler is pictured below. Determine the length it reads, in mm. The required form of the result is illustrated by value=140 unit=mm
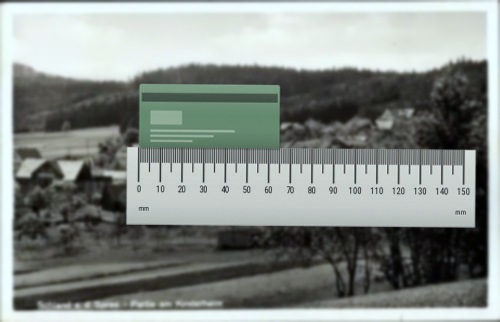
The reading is value=65 unit=mm
